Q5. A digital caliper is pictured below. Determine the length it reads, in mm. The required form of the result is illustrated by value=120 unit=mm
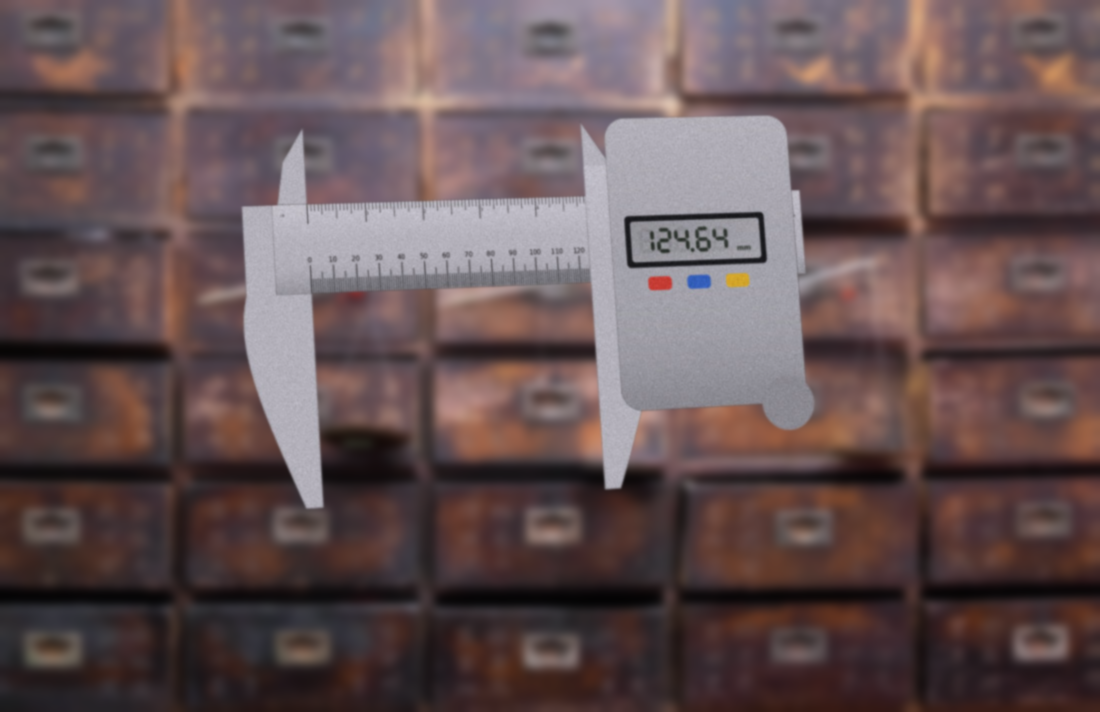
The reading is value=124.64 unit=mm
